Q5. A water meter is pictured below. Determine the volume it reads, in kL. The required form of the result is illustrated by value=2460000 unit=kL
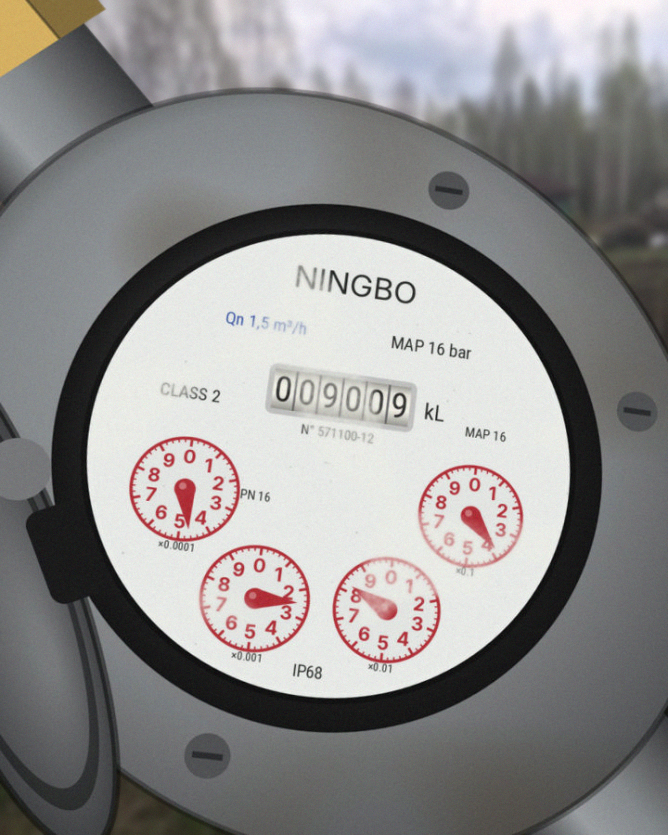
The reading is value=9009.3824 unit=kL
